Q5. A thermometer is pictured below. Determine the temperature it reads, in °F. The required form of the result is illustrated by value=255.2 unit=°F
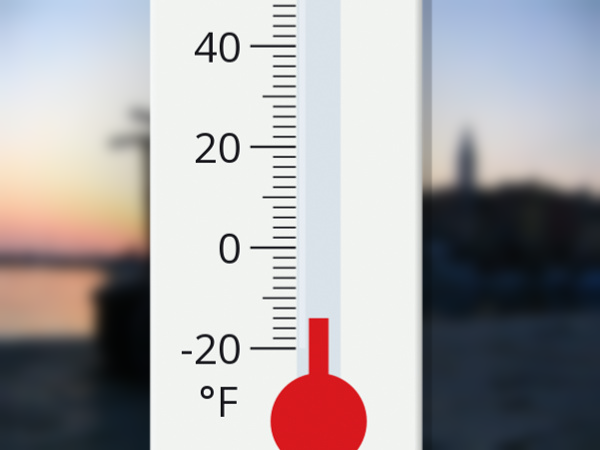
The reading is value=-14 unit=°F
